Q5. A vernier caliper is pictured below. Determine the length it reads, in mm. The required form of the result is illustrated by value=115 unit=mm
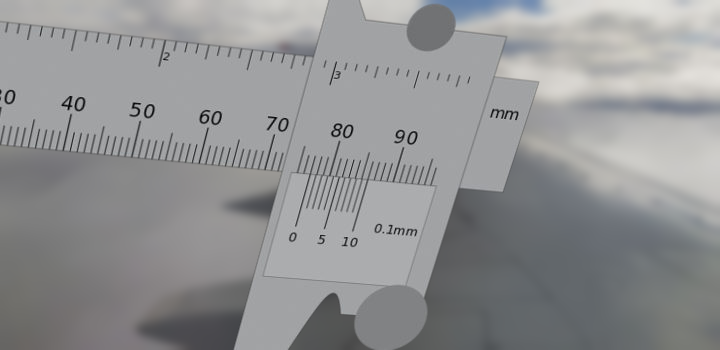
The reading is value=77.0 unit=mm
